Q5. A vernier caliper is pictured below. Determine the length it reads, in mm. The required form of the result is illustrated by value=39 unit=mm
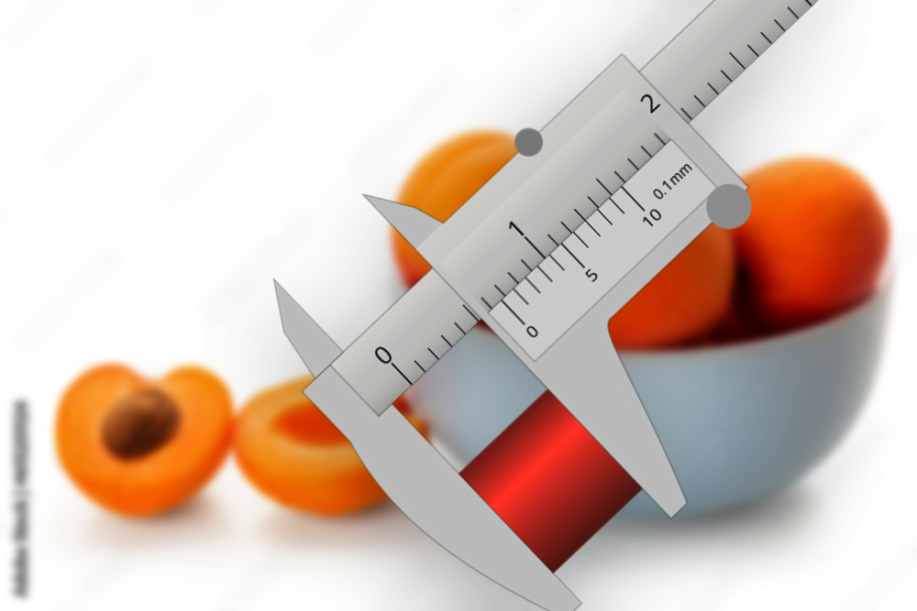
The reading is value=6.7 unit=mm
